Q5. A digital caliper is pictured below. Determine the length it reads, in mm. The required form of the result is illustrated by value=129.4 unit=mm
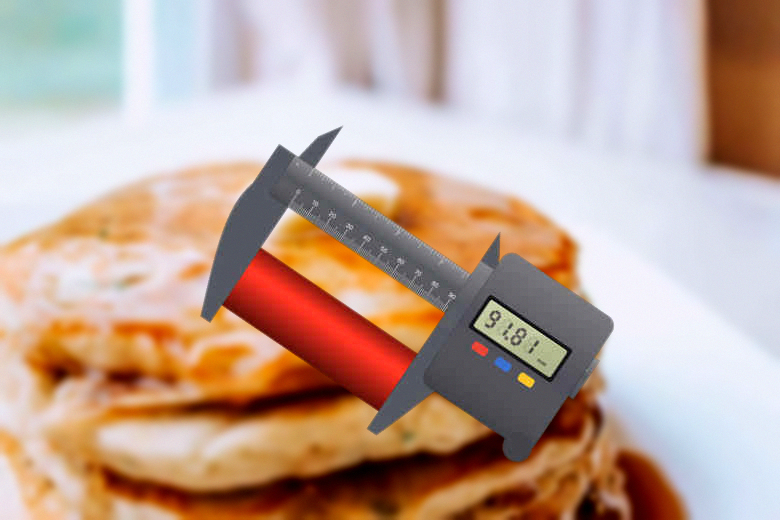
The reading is value=91.81 unit=mm
